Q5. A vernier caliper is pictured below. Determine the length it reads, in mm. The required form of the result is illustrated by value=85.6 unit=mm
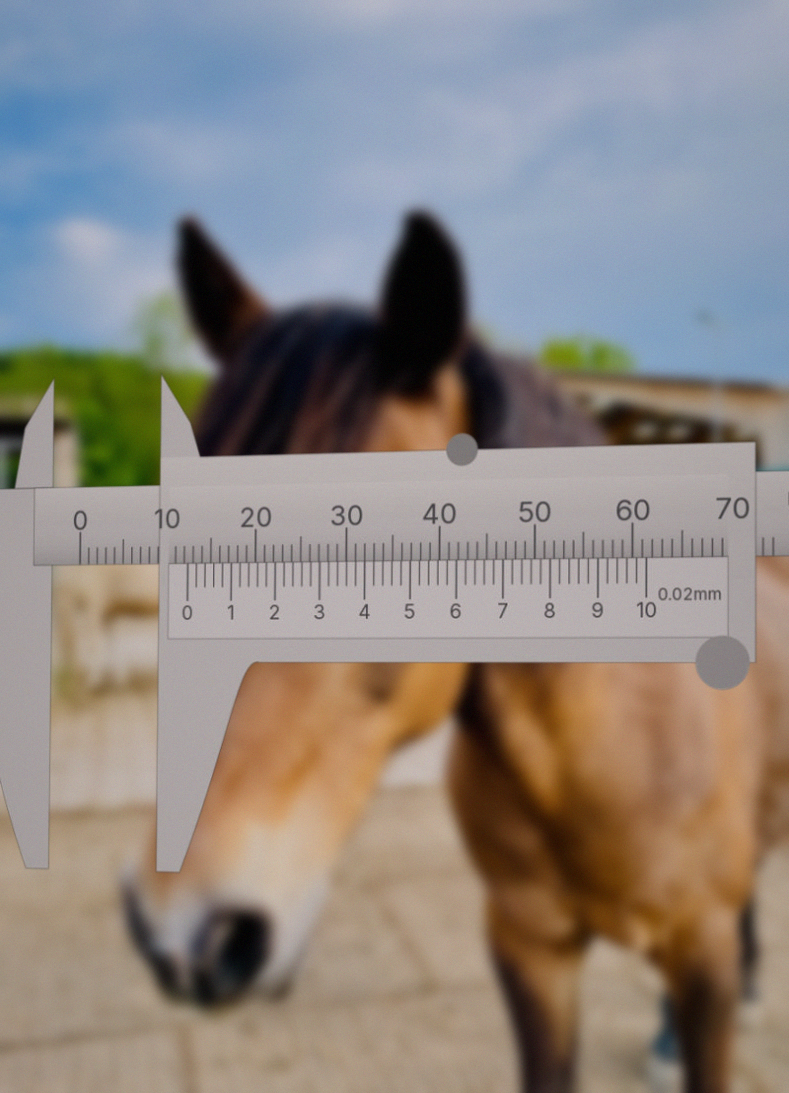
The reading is value=12.4 unit=mm
